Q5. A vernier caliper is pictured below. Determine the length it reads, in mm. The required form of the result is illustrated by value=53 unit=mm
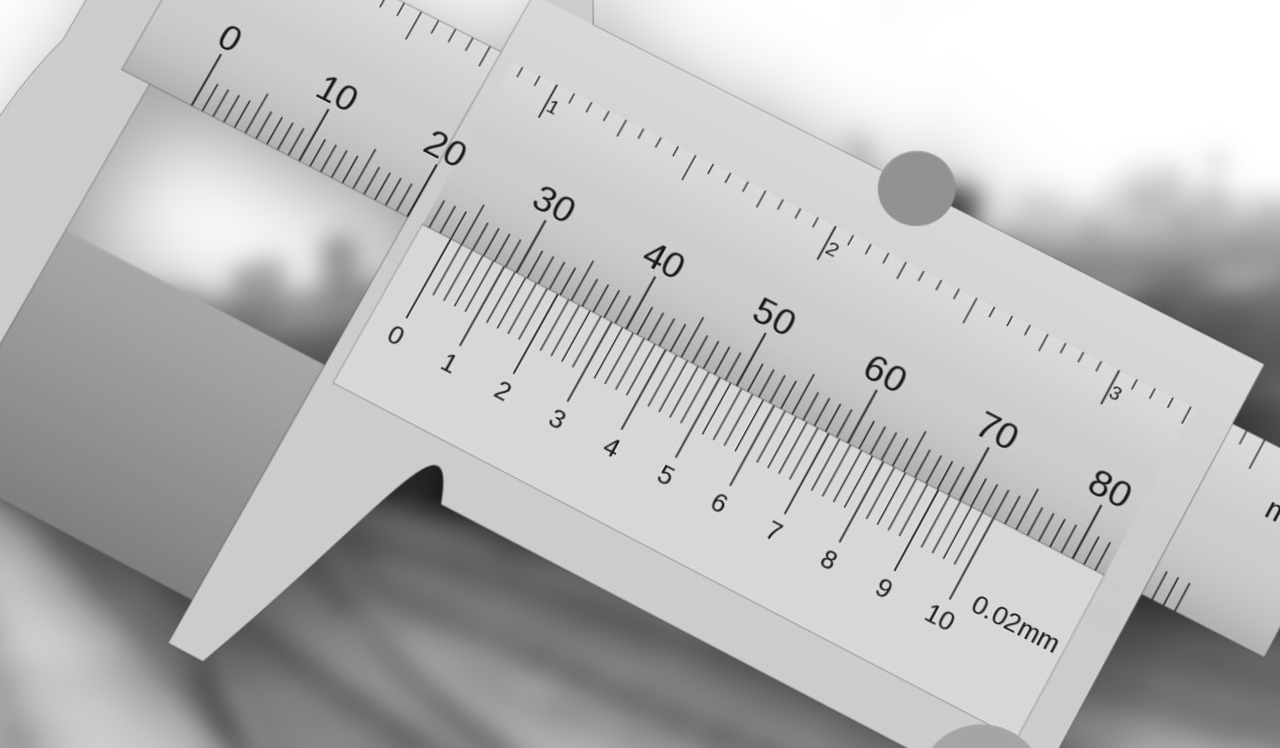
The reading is value=24.0 unit=mm
